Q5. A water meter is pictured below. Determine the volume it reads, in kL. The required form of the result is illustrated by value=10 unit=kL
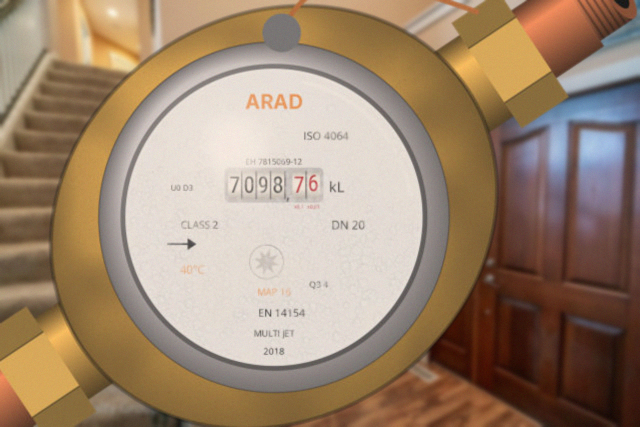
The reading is value=7098.76 unit=kL
